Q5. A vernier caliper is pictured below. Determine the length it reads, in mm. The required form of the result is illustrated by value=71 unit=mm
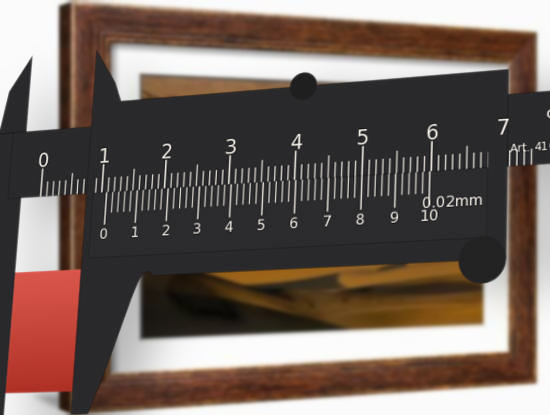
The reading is value=10.8 unit=mm
